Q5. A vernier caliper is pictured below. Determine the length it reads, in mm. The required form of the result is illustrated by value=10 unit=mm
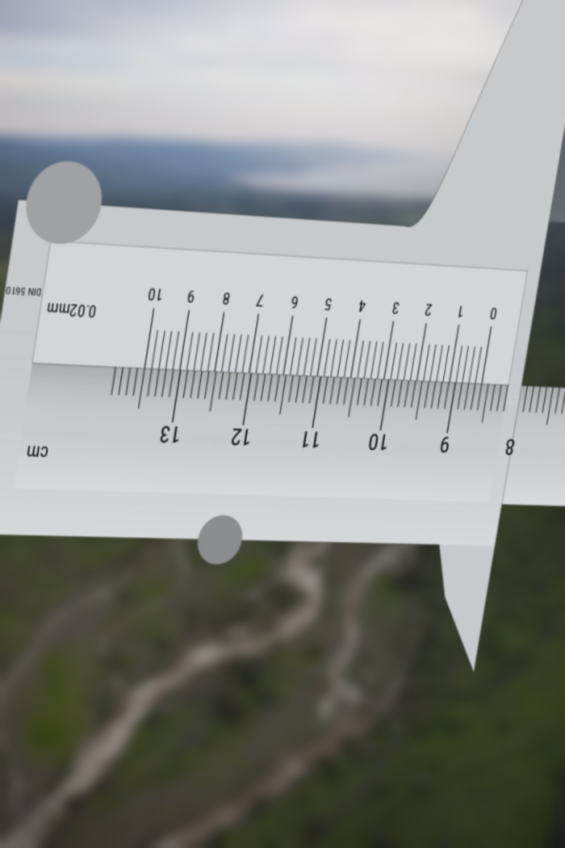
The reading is value=86.0 unit=mm
